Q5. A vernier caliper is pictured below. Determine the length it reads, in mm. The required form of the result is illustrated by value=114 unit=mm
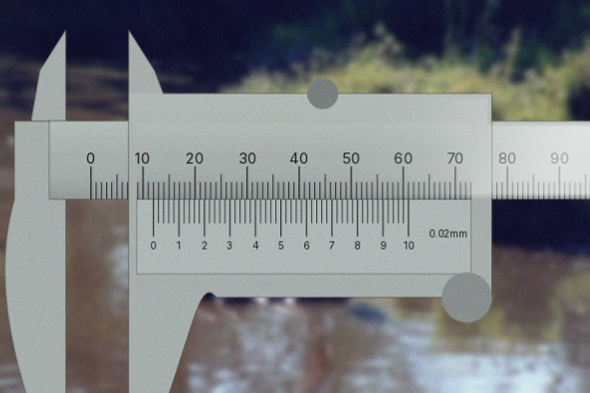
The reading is value=12.0 unit=mm
